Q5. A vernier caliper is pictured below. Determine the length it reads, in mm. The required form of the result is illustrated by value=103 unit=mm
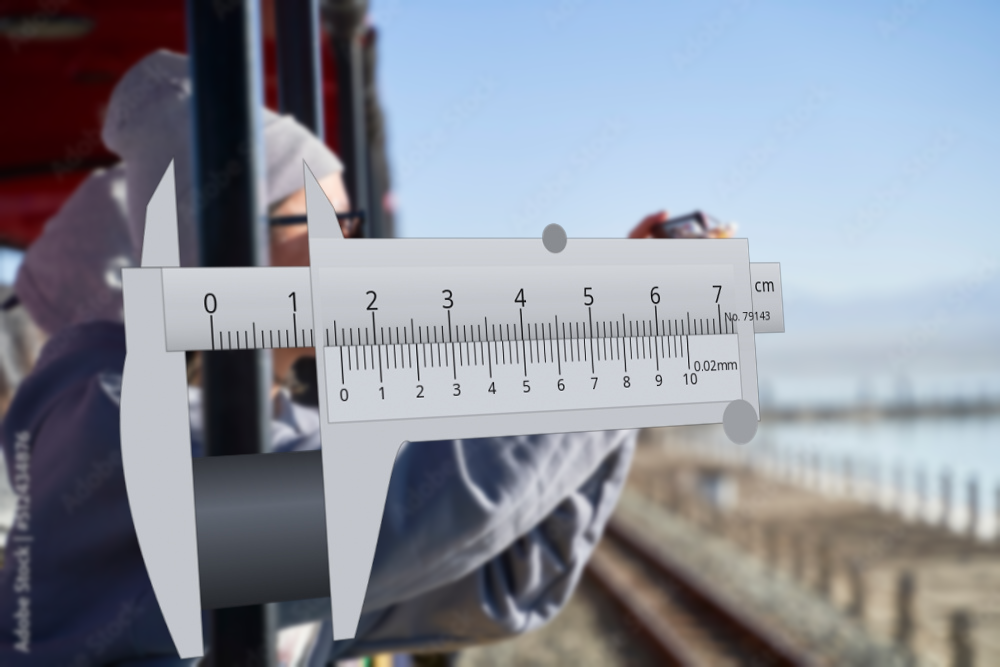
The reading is value=15.6 unit=mm
